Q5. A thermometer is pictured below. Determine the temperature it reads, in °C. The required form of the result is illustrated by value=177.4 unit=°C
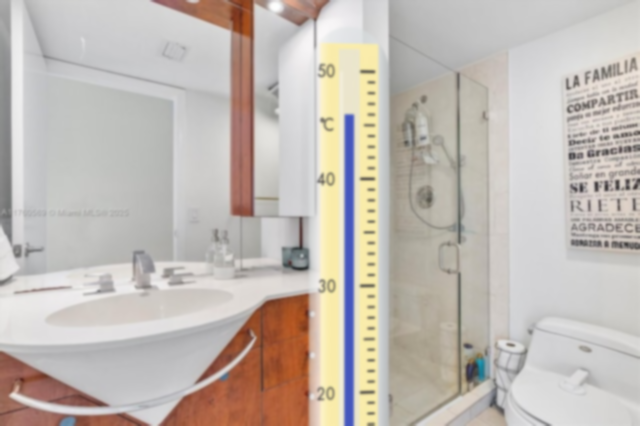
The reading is value=46 unit=°C
